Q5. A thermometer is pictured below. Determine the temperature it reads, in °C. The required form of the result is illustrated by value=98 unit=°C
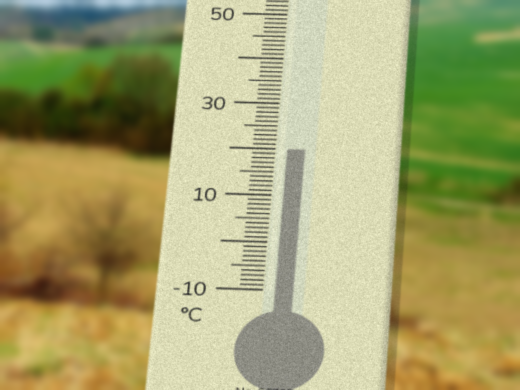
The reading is value=20 unit=°C
